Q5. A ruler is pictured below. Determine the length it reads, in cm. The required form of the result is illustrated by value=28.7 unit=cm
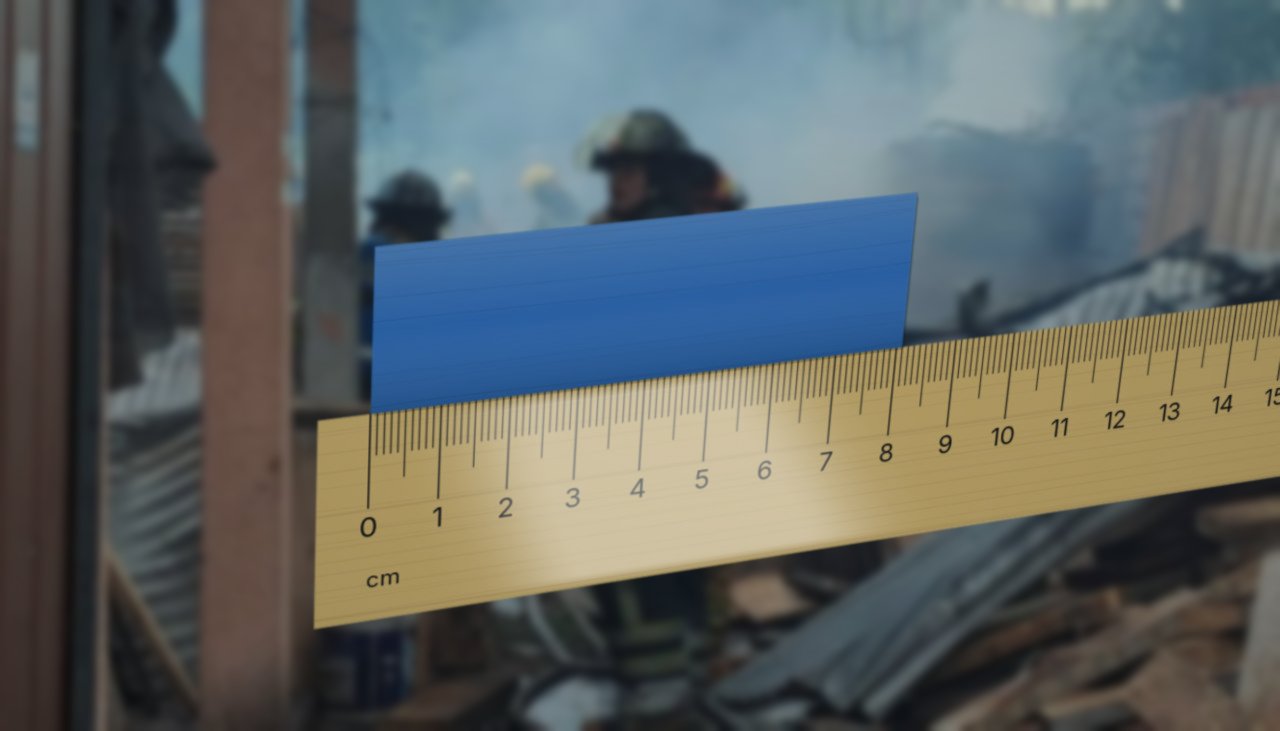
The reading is value=8.1 unit=cm
